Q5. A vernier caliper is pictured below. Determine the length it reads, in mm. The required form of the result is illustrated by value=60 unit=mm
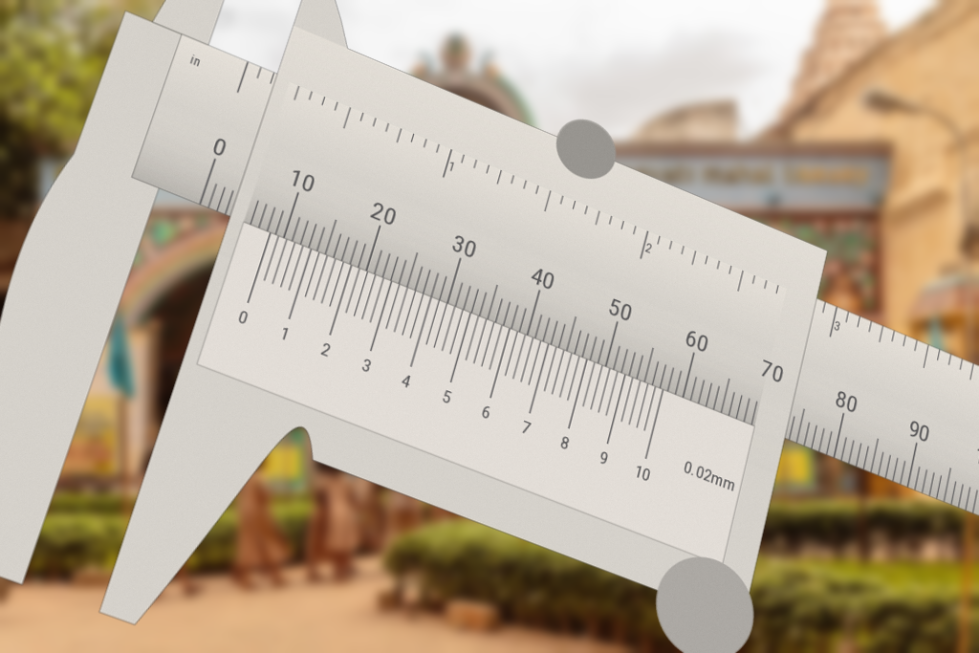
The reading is value=8.4 unit=mm
